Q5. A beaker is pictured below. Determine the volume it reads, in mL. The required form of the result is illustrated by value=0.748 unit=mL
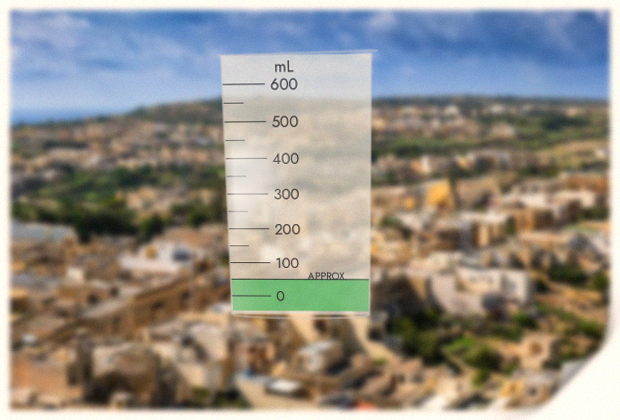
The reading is value=50 unit=mL
